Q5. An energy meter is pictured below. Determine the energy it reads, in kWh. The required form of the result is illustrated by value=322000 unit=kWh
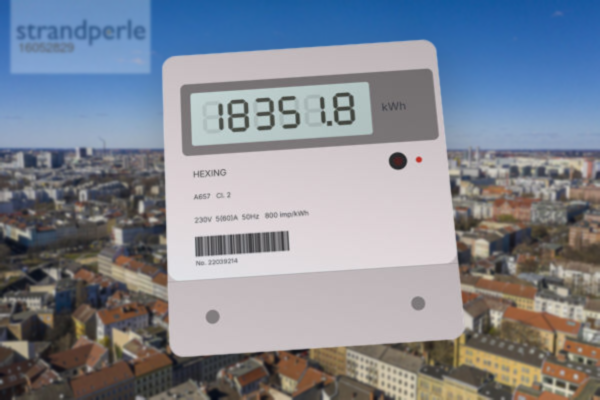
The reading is value=18351.8 unit=kWh
